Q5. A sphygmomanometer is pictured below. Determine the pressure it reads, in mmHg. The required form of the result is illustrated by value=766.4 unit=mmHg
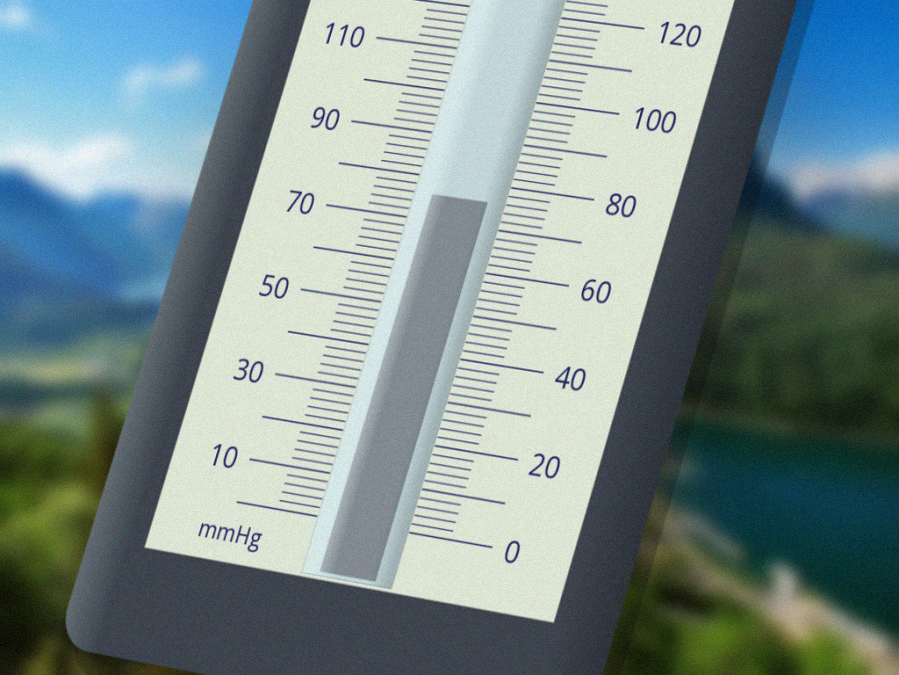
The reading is value=76 unit=mmHg
